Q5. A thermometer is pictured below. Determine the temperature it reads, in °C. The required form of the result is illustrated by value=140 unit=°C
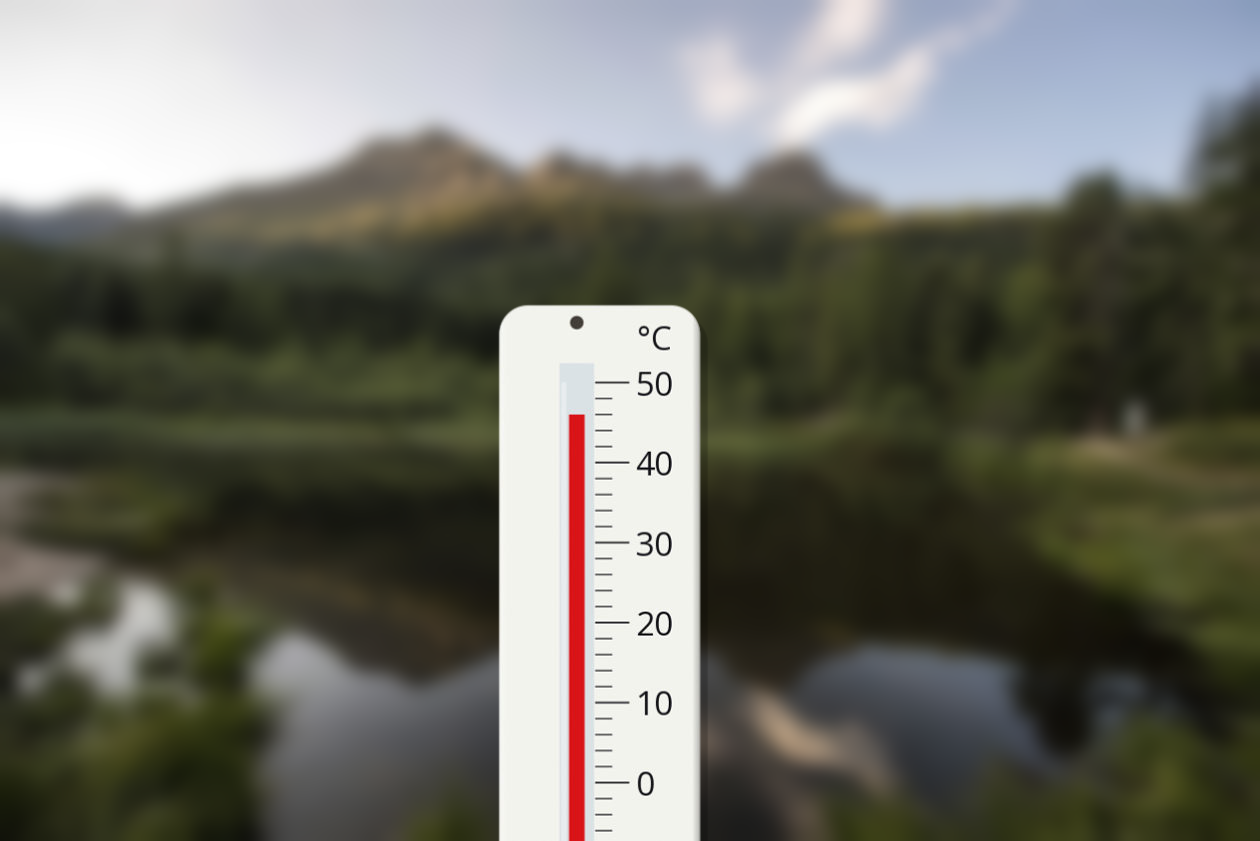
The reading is value=46 unit=°C
